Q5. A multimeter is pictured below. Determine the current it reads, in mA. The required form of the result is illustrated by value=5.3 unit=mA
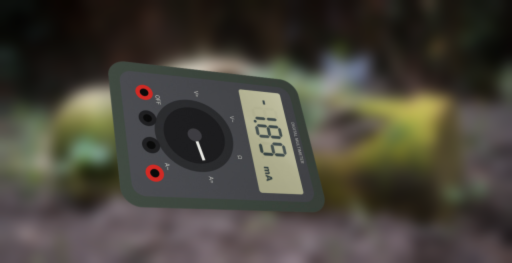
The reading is value=-1.89 unit=mA
